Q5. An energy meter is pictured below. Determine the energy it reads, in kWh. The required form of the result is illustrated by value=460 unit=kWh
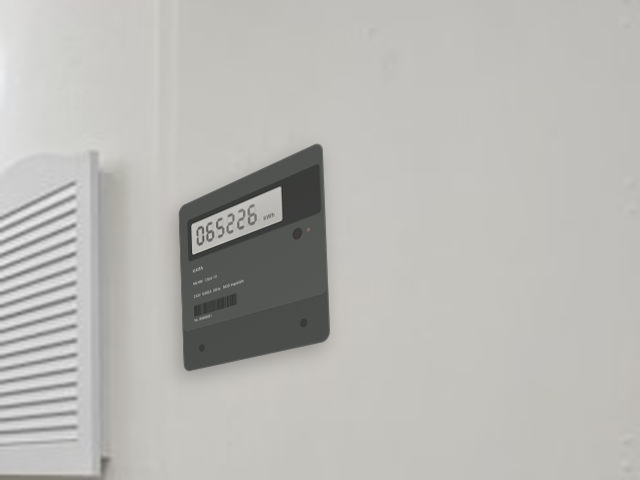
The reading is value=65226 unit=kWh
